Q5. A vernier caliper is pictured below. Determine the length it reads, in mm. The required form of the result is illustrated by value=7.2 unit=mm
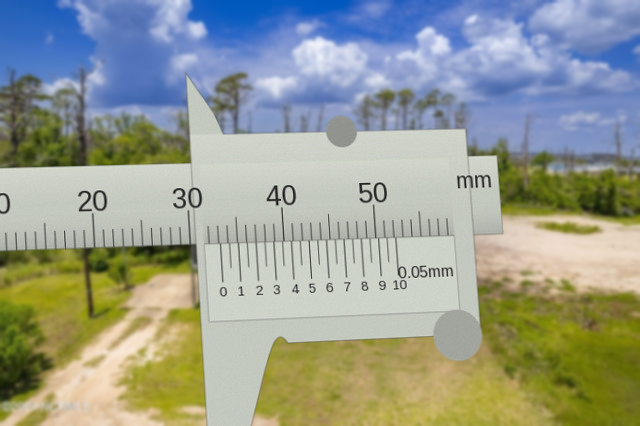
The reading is value=33.2 unit=mm
